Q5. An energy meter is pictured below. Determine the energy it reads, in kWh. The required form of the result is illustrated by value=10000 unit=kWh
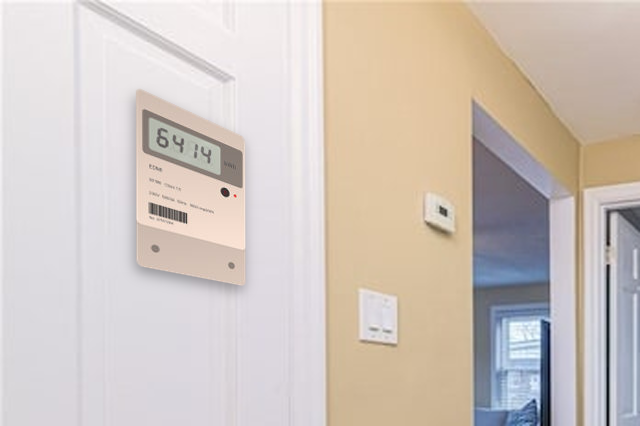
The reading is value=6414 unit=kWh
